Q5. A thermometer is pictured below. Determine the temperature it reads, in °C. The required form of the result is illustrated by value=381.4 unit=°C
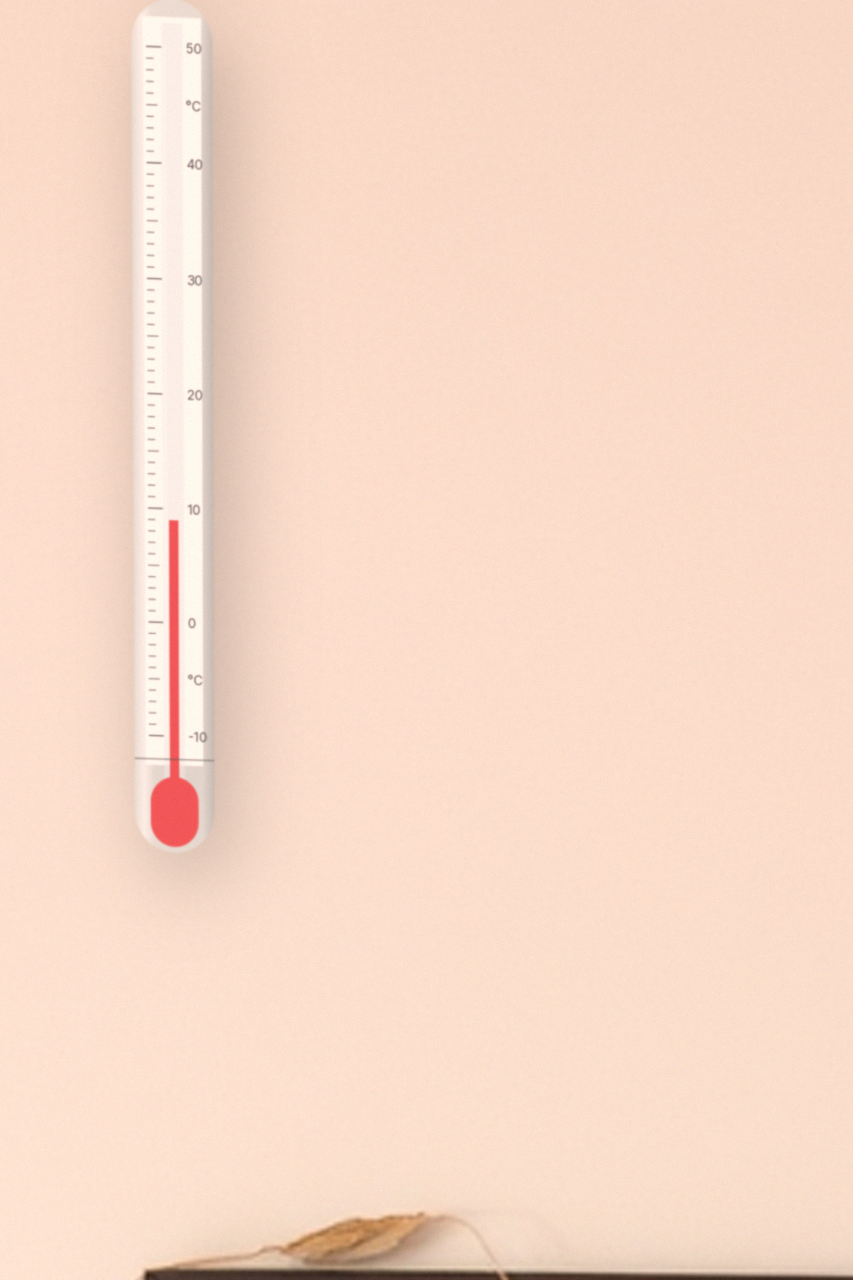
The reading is value=9 unit=°C
